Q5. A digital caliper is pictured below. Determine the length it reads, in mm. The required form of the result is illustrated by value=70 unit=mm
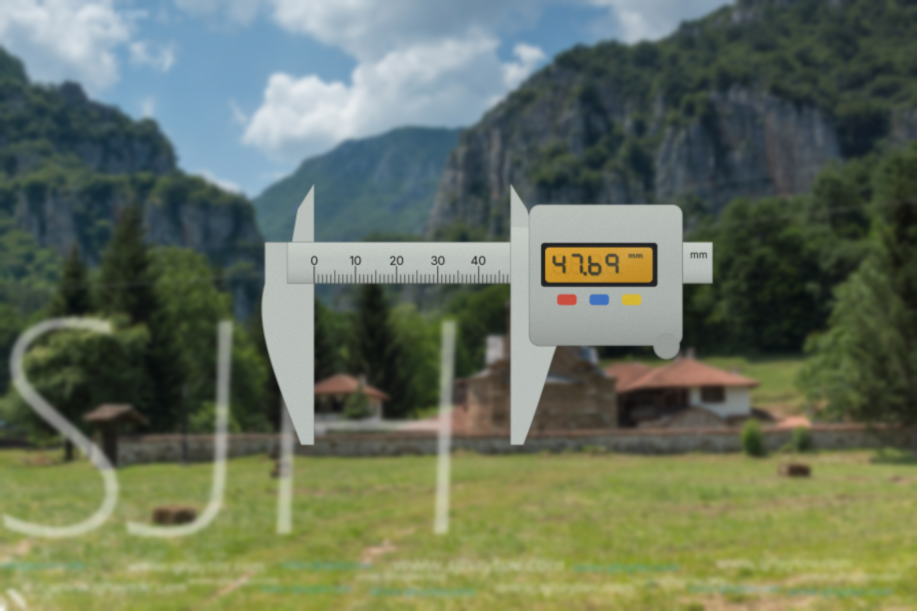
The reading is value=47.69 unit=mm
